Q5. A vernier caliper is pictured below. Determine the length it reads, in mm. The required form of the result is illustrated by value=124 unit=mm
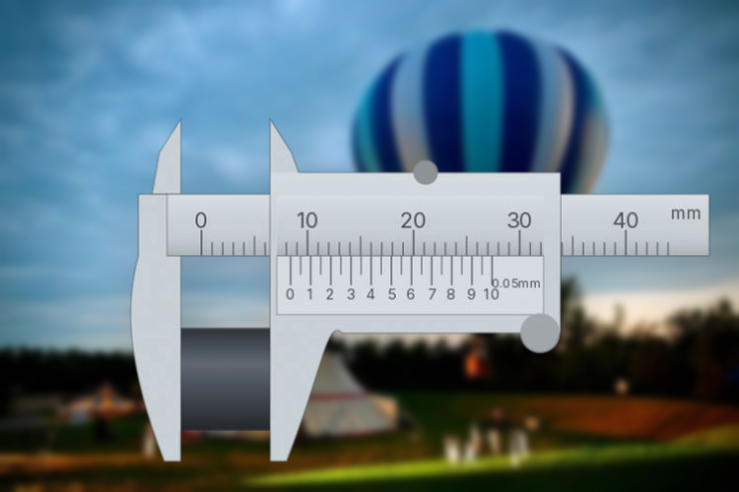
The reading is value=8.4 unit=mm
